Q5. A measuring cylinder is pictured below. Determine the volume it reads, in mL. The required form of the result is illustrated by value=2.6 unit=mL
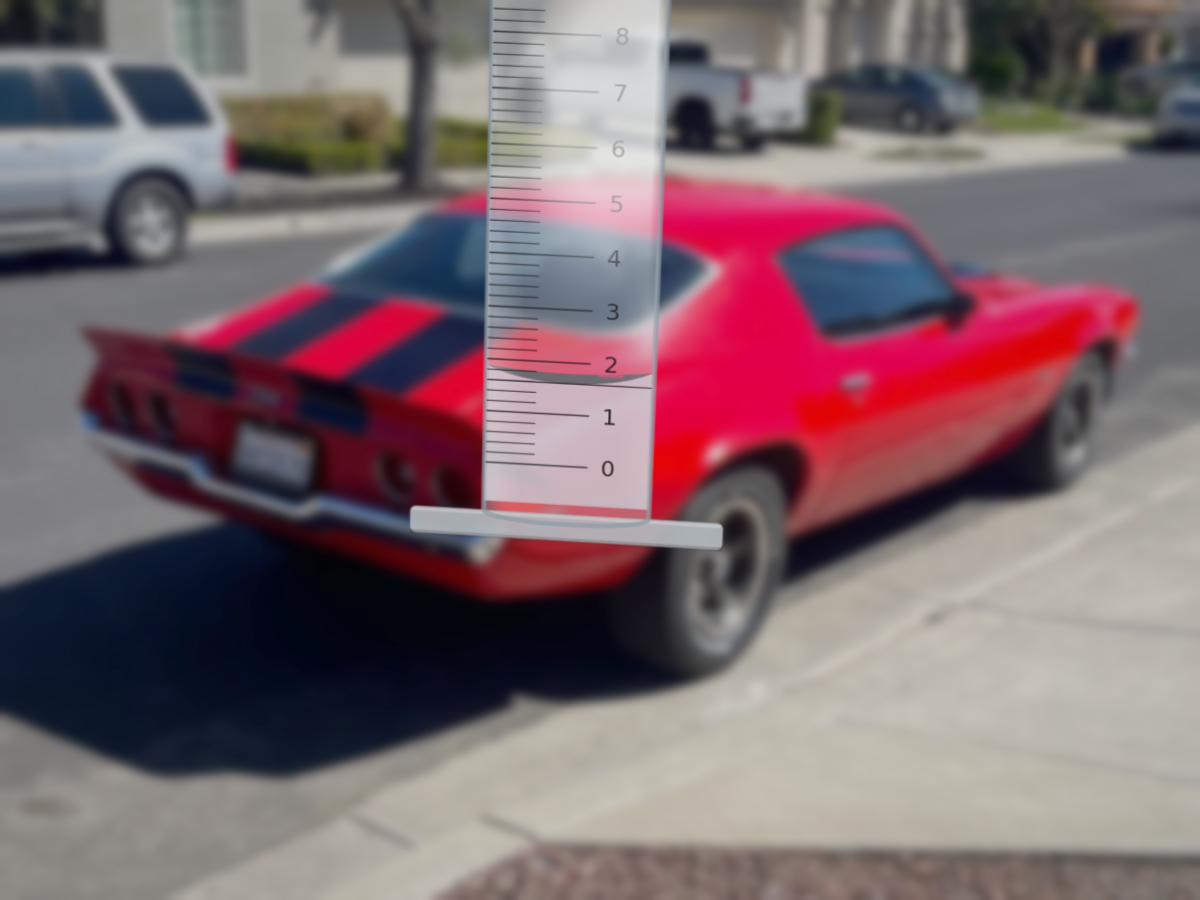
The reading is value=1.6 unit=mL
